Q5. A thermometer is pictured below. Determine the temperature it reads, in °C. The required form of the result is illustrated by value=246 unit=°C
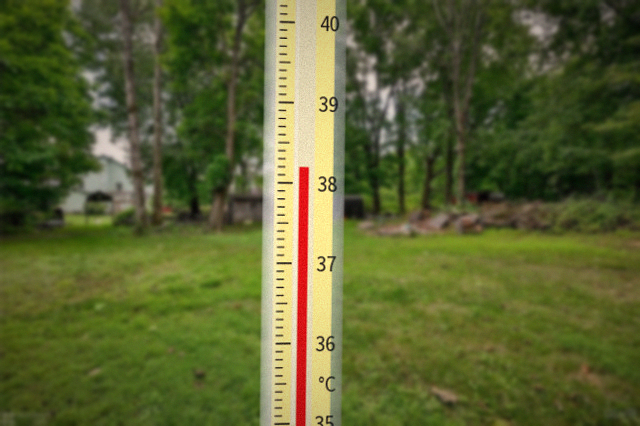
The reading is value=38.2 unit=°C
